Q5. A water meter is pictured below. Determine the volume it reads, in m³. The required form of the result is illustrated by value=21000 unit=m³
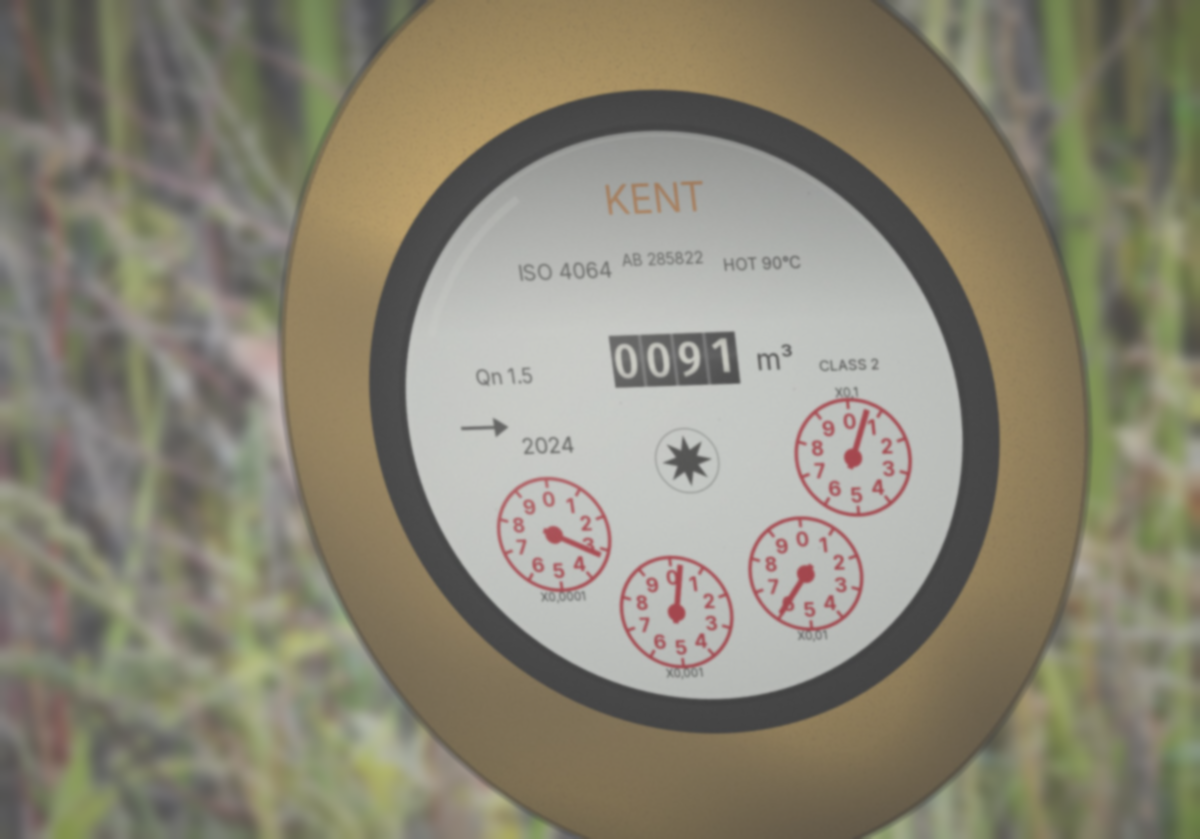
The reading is value=91.0603 unit=m³
